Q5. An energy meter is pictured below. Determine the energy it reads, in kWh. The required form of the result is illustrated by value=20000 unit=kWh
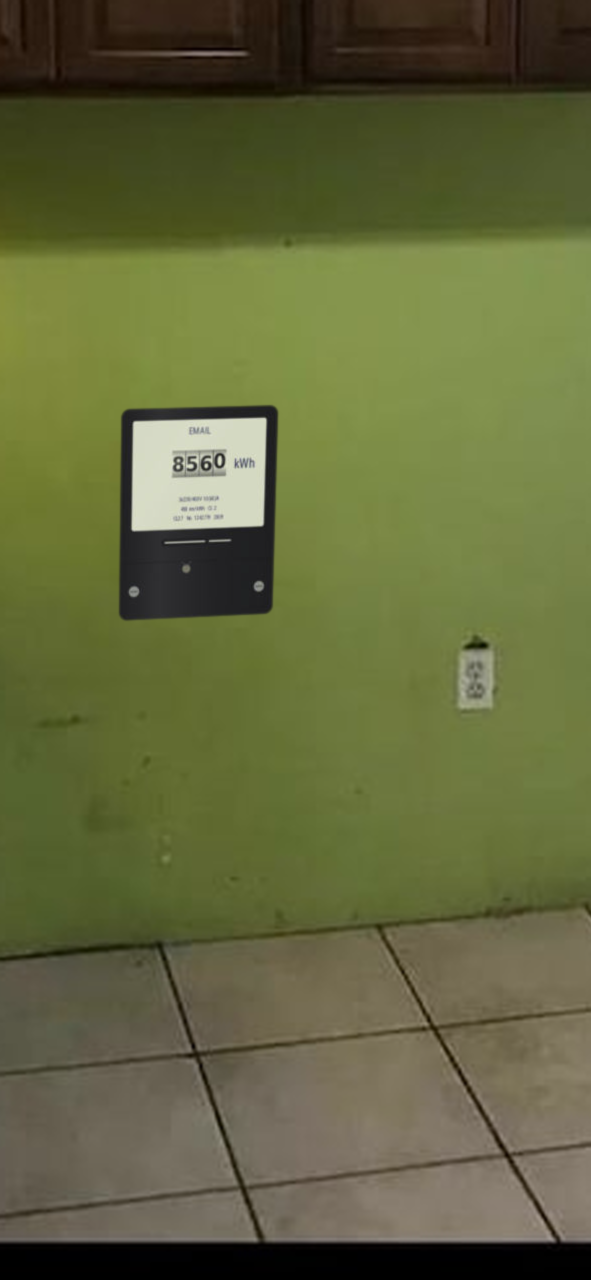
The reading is value=8560 unit=kWh
